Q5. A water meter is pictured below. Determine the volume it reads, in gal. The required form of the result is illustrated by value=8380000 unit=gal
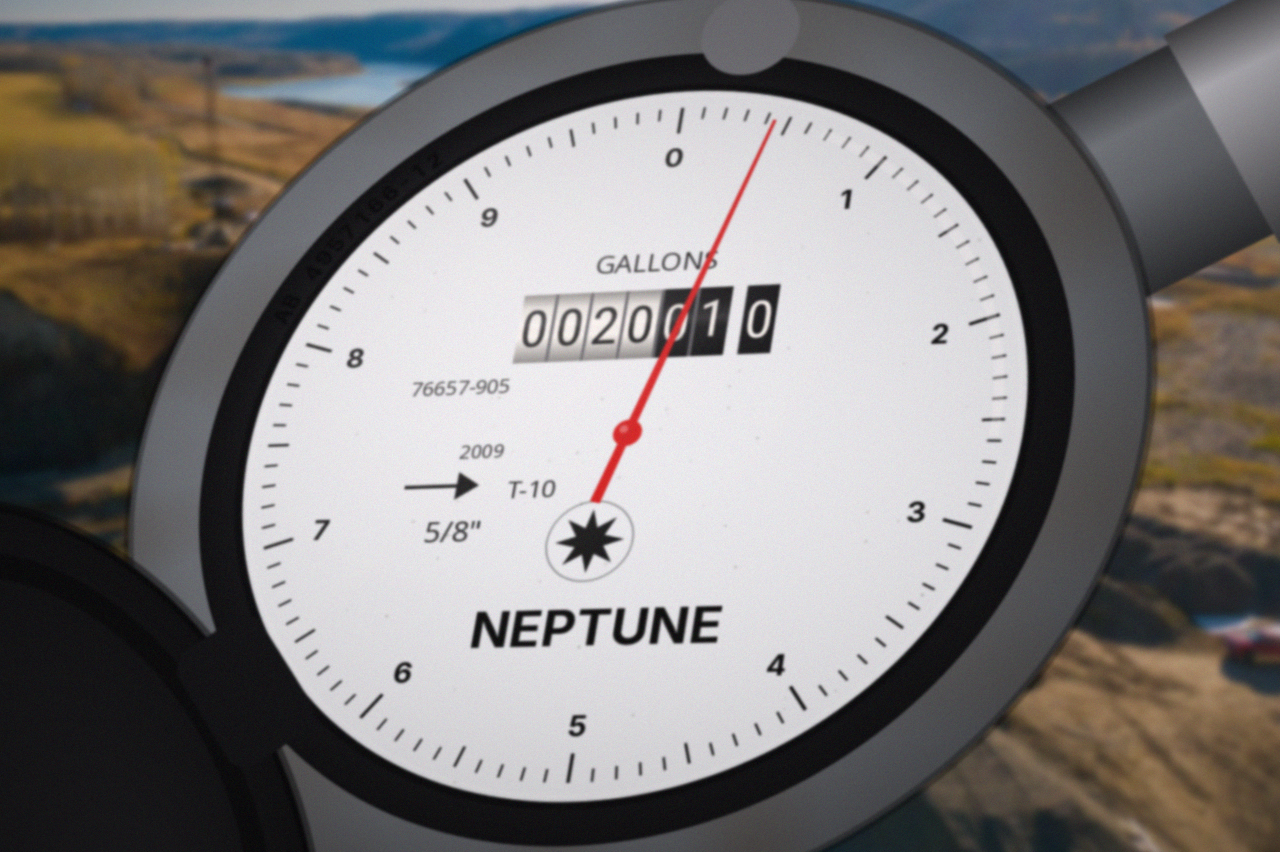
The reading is value=20010.4 unit=gal
